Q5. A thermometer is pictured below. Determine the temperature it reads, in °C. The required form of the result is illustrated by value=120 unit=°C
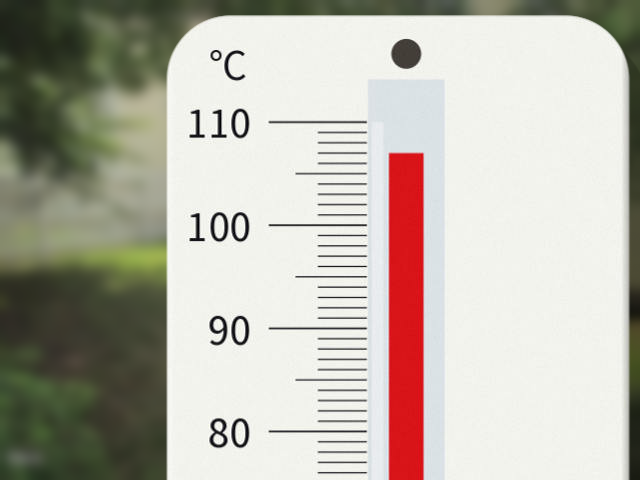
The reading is value=107 unit=°C
